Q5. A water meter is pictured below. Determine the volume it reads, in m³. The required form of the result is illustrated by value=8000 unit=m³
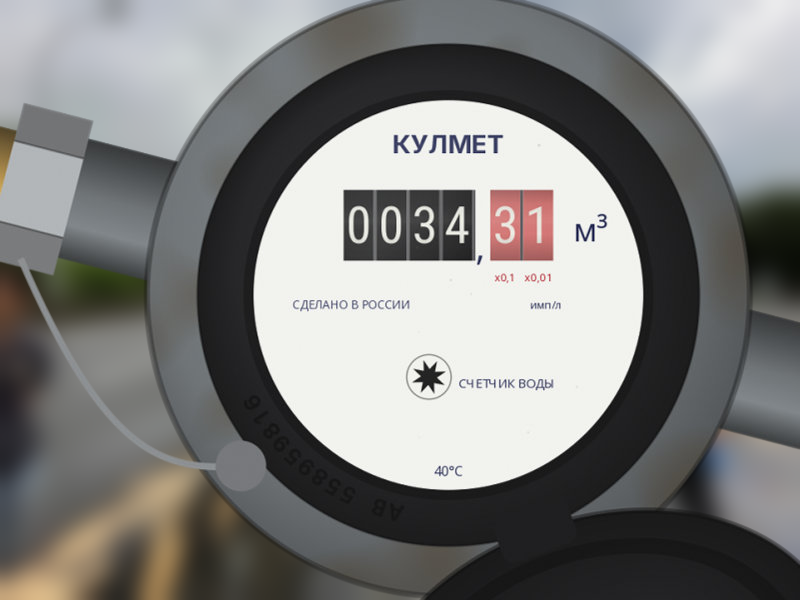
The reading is value=34.31 unit=m³
